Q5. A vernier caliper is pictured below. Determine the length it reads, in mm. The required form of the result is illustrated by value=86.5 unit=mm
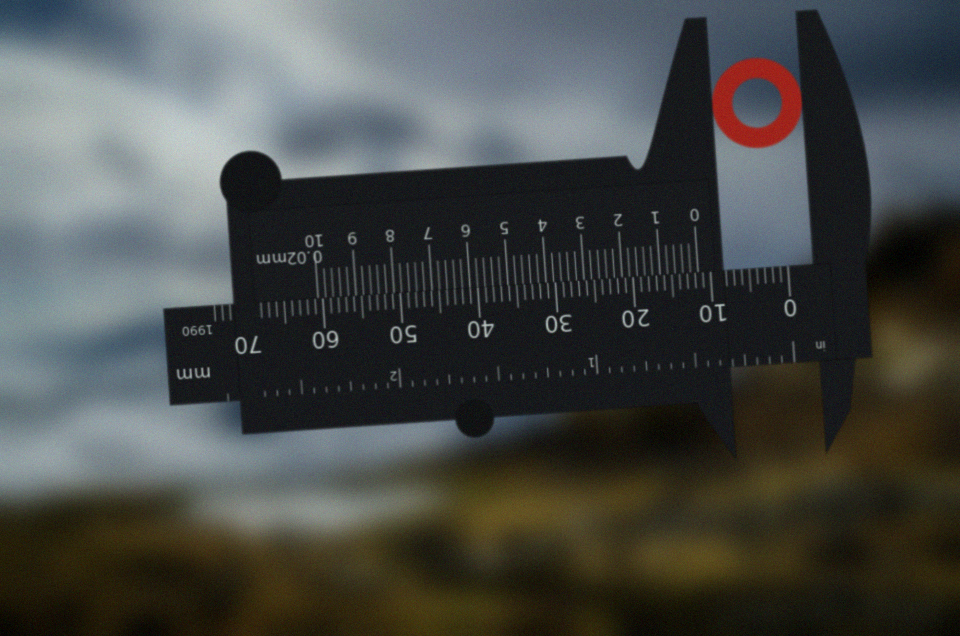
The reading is value=11.6 unit=mm
